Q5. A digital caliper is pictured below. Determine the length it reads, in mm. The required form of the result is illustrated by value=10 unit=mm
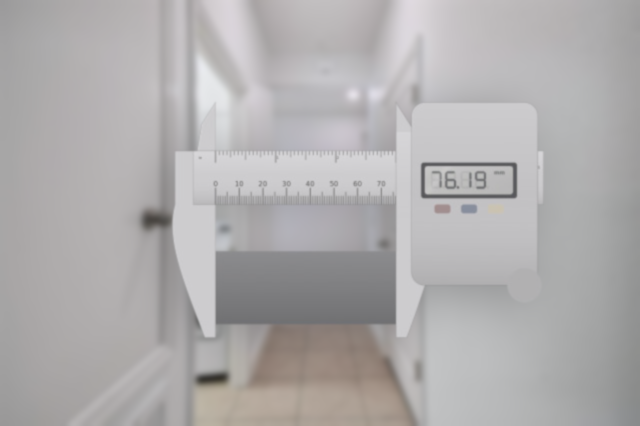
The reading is value=76.19 unit=mm
